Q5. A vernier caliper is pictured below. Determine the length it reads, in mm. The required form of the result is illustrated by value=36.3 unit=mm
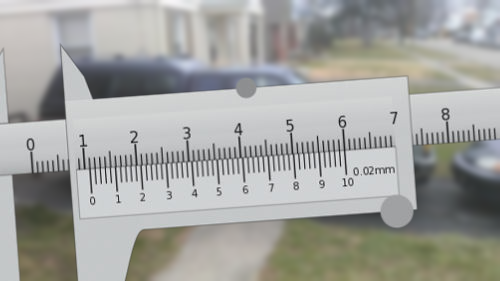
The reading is value=11.0 unit=mm
